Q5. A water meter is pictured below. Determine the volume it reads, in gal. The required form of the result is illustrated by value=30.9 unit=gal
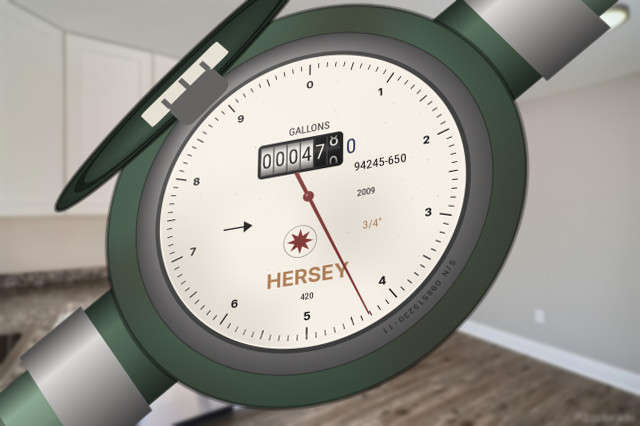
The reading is value=4784.3 unit=gal
